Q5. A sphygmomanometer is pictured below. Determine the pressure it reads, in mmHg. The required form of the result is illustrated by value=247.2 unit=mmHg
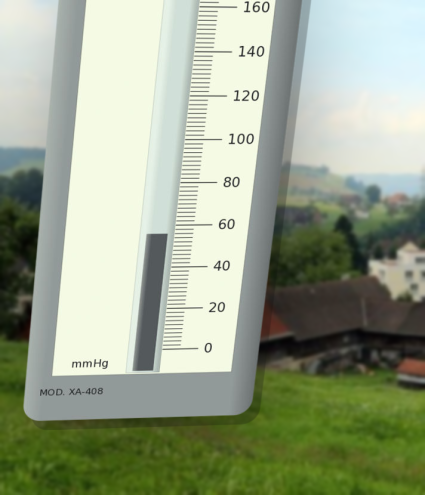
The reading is value=56 unit=mmHg
